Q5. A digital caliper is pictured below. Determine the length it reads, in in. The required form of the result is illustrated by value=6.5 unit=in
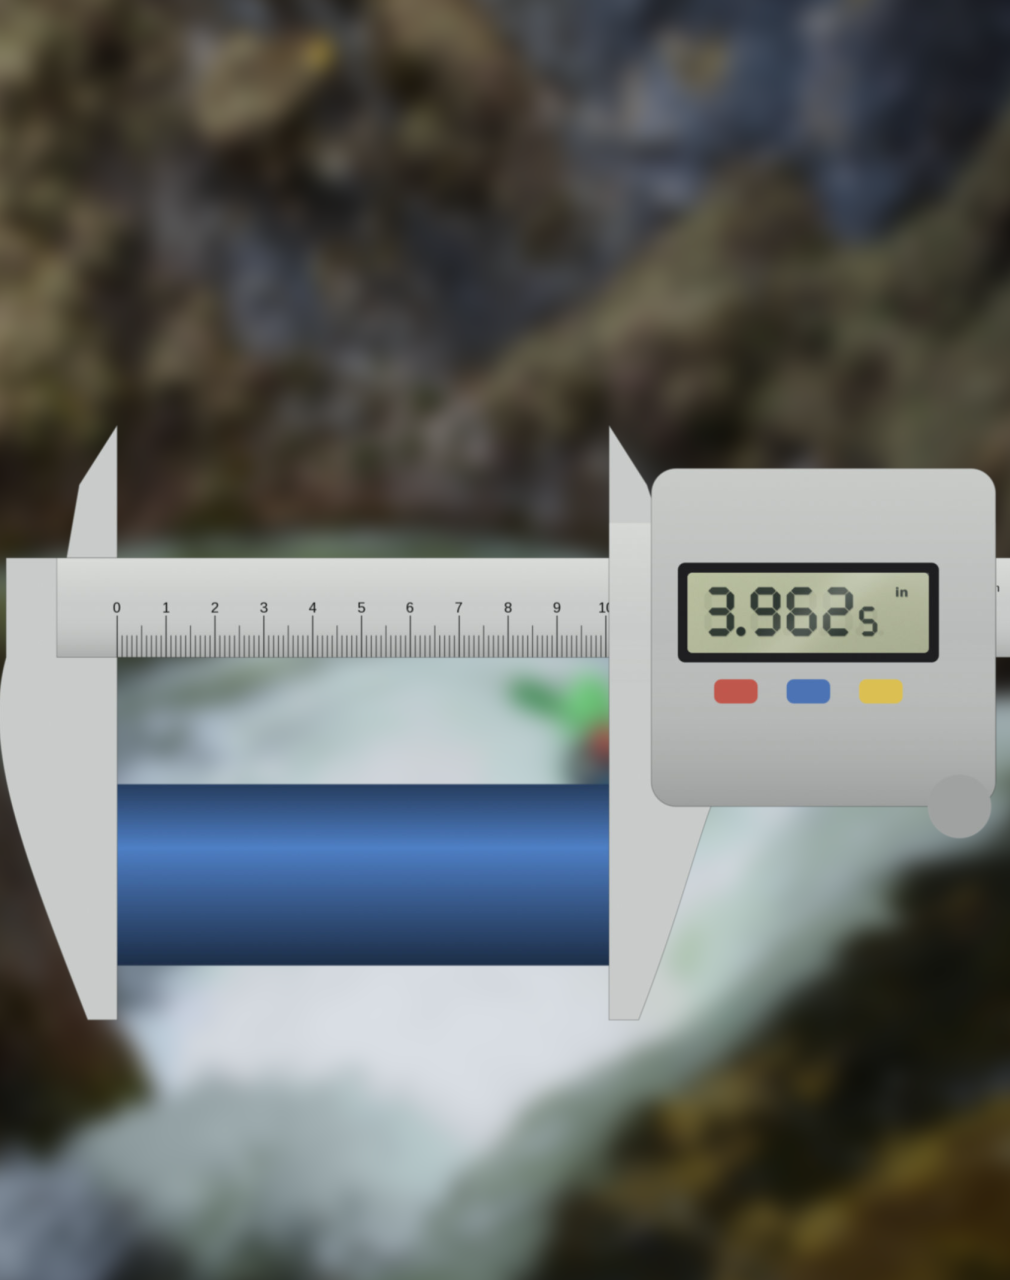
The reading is value=3.9625 unit=in
